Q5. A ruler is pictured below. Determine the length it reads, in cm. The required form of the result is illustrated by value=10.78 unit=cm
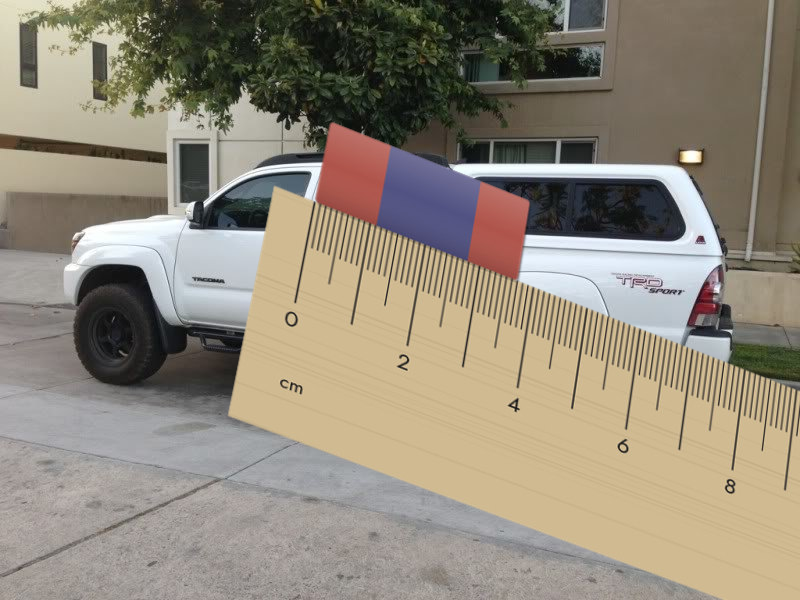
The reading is value=3.7 unit=cm
